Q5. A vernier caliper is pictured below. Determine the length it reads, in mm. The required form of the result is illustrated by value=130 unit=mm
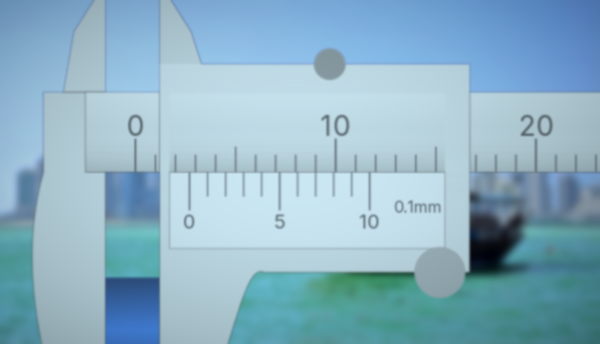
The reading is value=2.7 unit=mm
